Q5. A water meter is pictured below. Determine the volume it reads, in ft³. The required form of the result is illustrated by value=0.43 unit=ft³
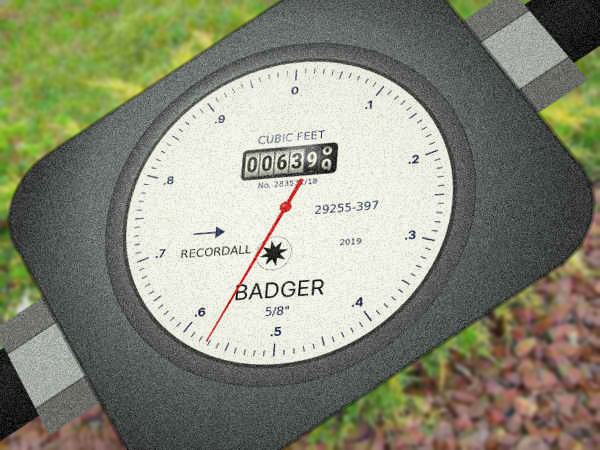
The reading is value=6398.57 unit=ft³
